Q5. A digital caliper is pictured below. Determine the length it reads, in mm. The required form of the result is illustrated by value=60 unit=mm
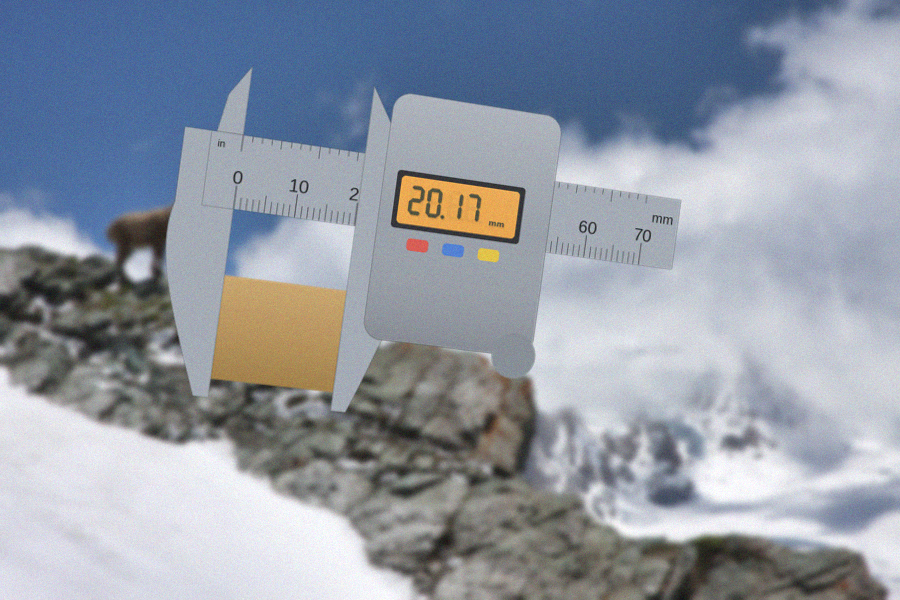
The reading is value=20.17 unit=mm
